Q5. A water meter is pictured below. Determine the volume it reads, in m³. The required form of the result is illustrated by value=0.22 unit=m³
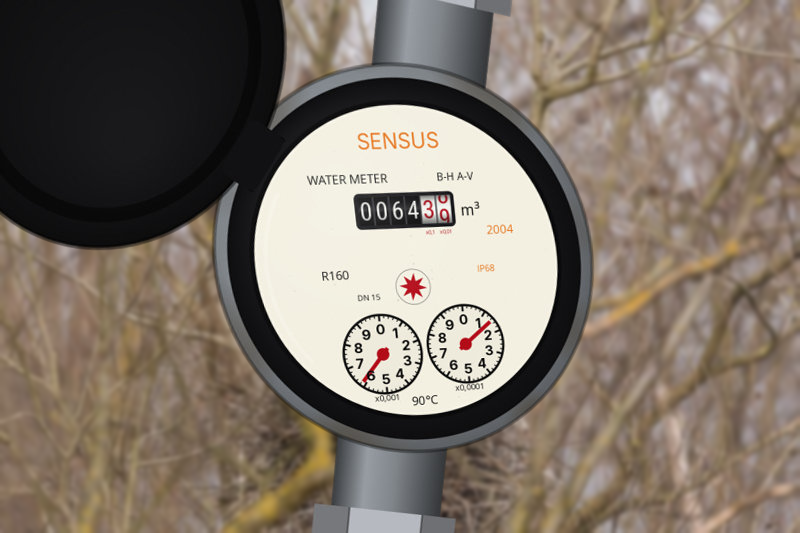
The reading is value=64.3861 unit=m³
